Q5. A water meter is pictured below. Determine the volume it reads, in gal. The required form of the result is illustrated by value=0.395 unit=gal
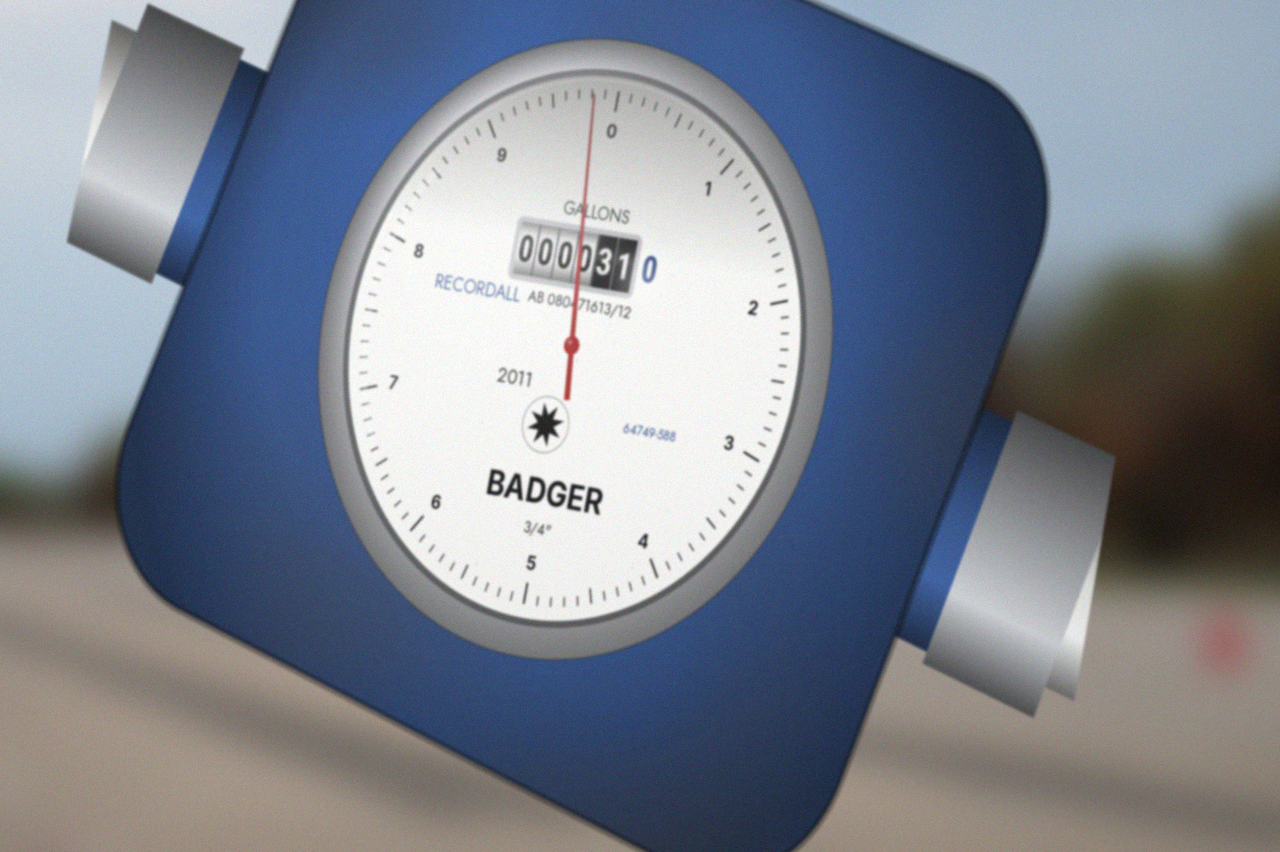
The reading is value=309.8 unit=gal
